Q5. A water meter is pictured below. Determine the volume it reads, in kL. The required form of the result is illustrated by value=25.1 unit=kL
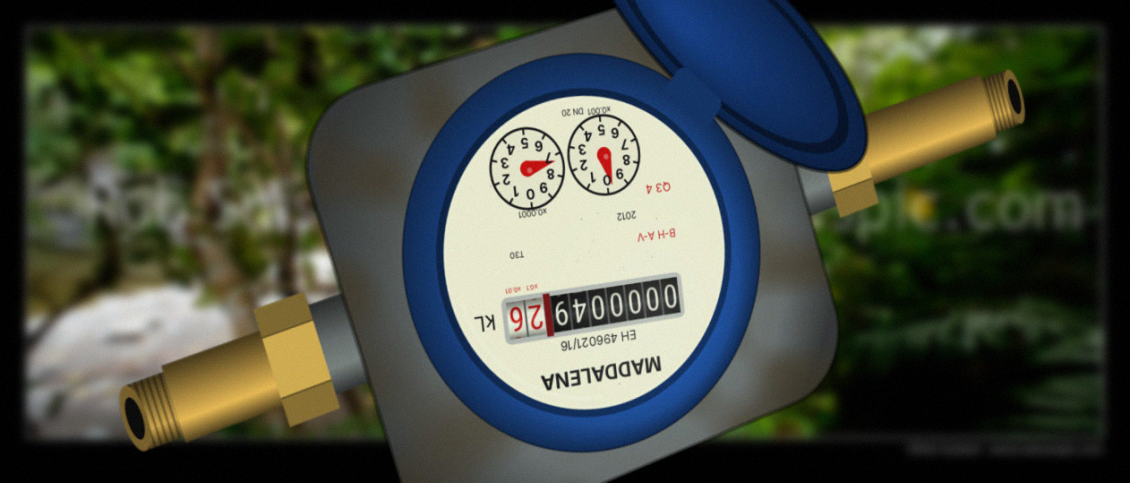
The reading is value=49.2597 unit=kL
